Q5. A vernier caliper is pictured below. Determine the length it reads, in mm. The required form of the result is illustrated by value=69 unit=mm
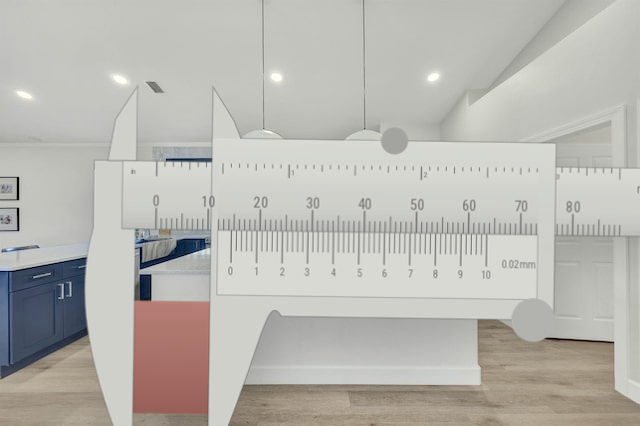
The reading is value=14.5 unit=mm
